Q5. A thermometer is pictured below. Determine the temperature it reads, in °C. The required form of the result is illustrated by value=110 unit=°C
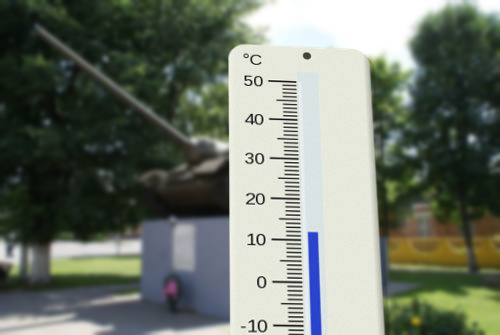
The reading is value=12 unit=°C
